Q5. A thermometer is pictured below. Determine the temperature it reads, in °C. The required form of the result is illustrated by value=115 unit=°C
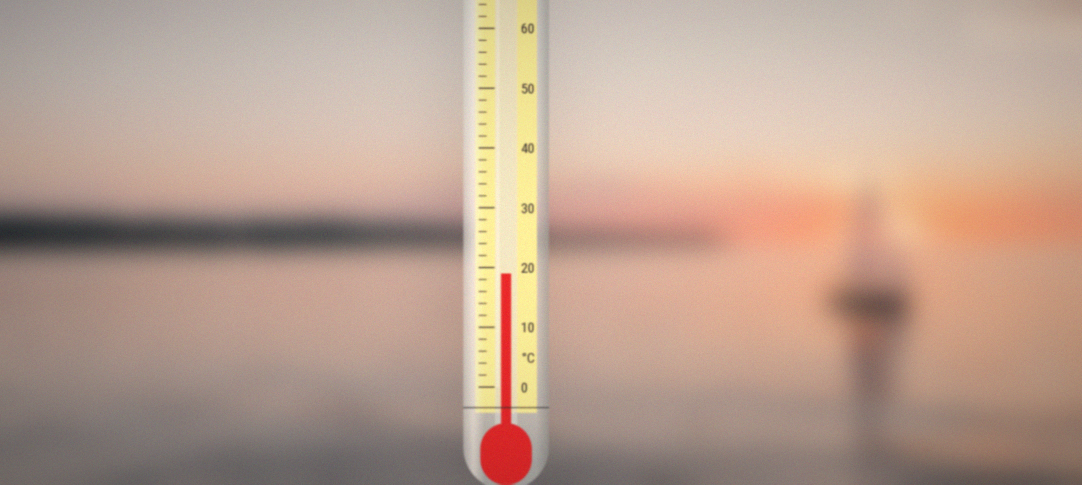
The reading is value=19 unit=°C
